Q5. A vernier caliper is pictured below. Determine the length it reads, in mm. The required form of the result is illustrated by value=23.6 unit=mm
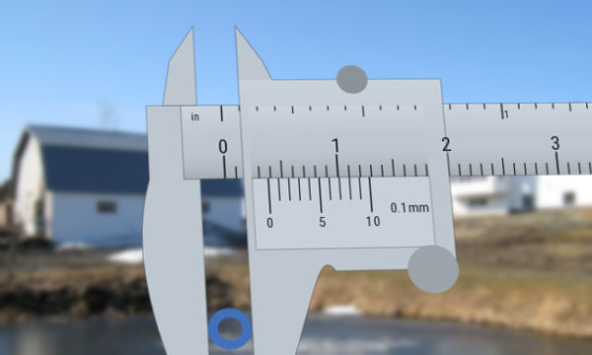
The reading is value=3.8 unit=mm
